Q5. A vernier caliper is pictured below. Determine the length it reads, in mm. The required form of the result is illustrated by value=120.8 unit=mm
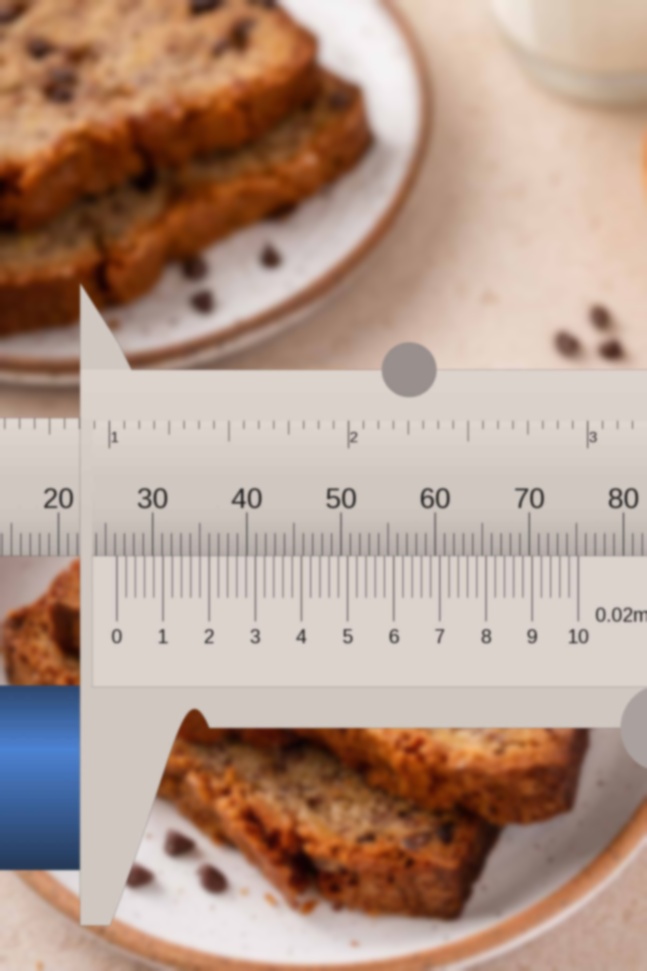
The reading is value=26.2 unit=mm
